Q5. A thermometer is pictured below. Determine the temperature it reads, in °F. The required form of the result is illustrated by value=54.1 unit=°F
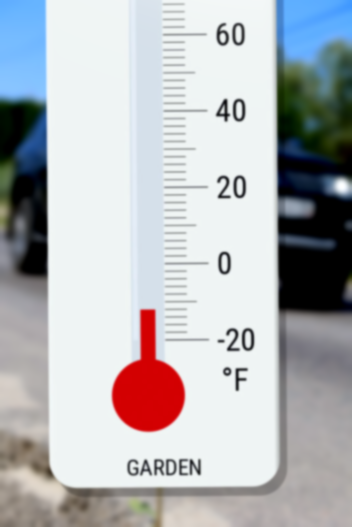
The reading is value=-12 unit=°F
